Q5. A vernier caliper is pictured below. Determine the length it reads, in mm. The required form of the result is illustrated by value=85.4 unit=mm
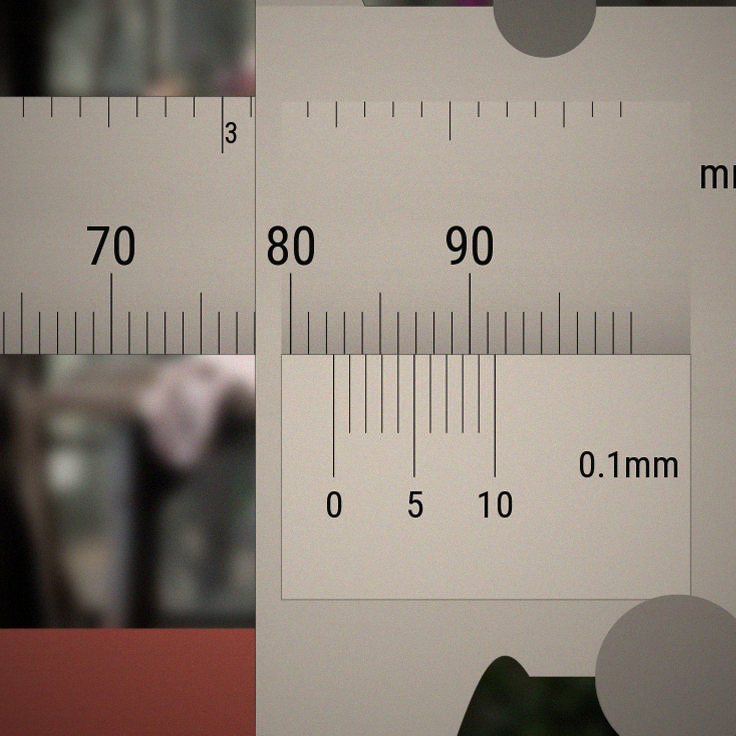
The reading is value=82.4 unit=mm
